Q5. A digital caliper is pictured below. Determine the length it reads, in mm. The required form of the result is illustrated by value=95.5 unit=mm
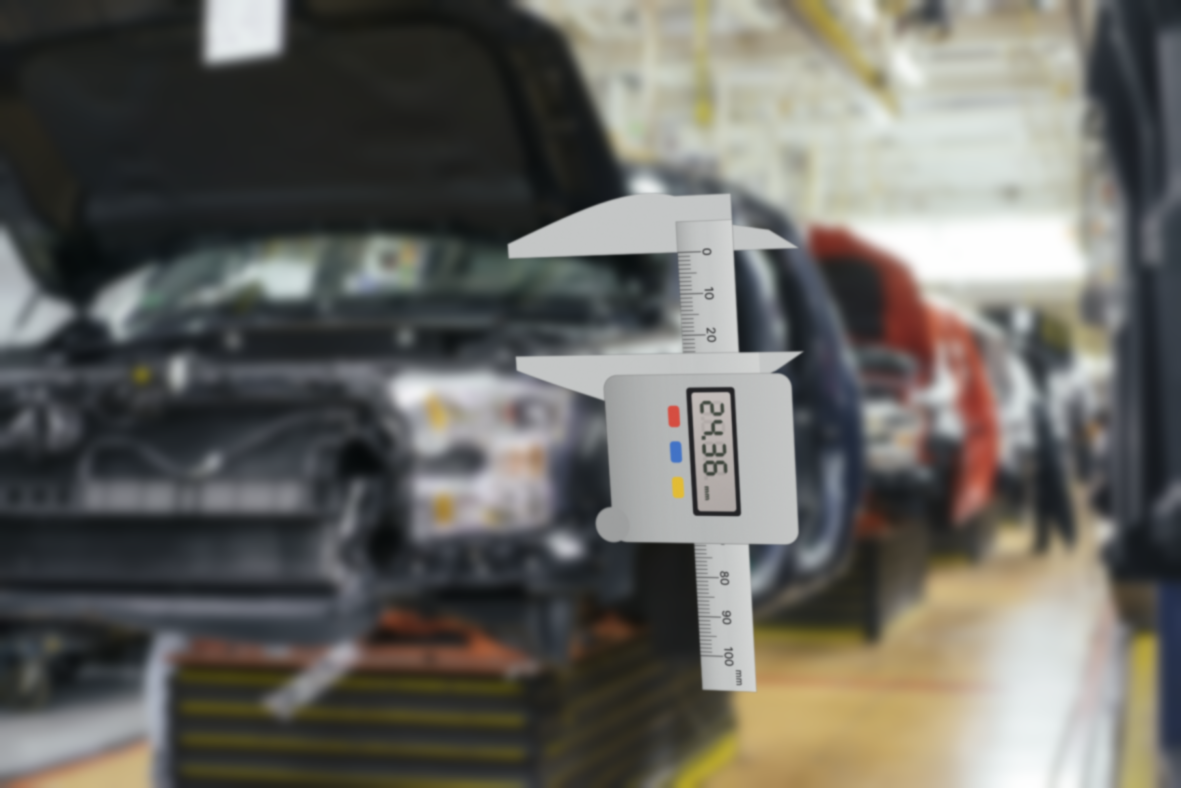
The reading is value=24.36 unit=mm
